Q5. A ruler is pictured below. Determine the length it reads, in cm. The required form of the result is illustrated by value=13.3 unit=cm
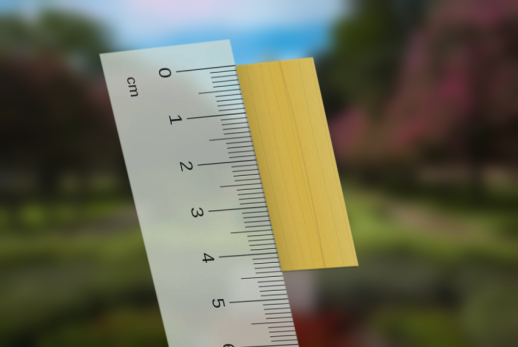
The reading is value=4.4 unit=cm
